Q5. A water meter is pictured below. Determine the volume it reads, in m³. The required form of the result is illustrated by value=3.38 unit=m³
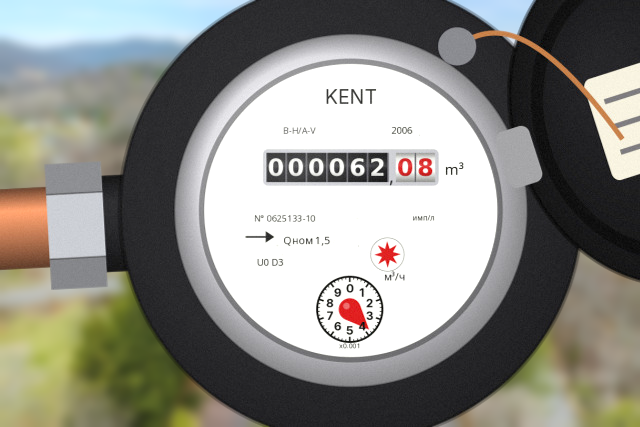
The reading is value=62.083 unit=m³
